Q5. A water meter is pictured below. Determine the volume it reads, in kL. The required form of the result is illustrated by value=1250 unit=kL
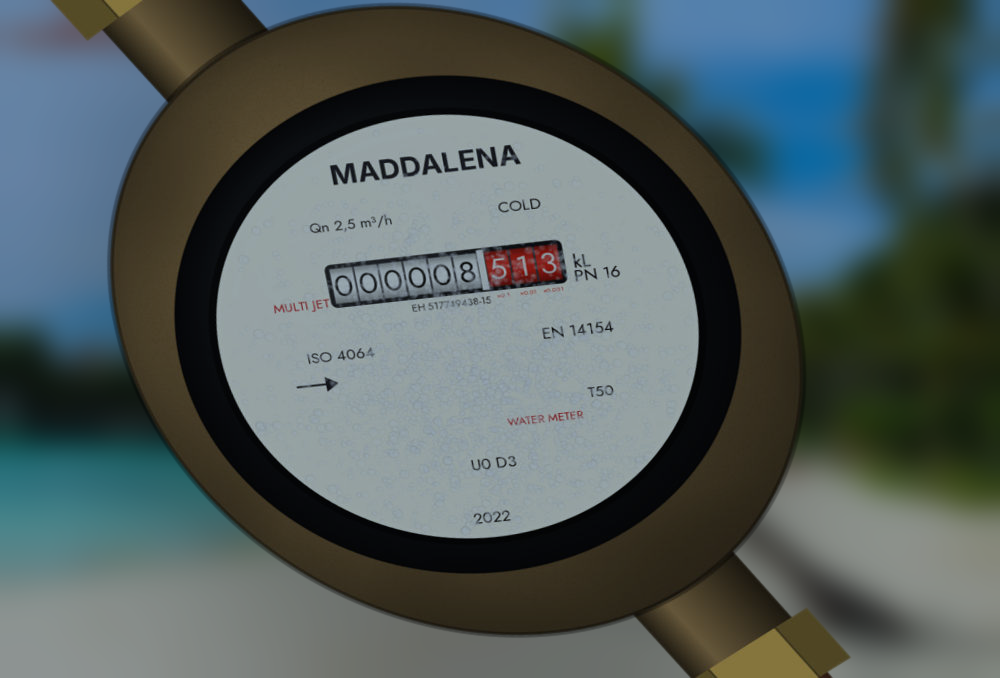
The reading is value=8.513 unit=kL
